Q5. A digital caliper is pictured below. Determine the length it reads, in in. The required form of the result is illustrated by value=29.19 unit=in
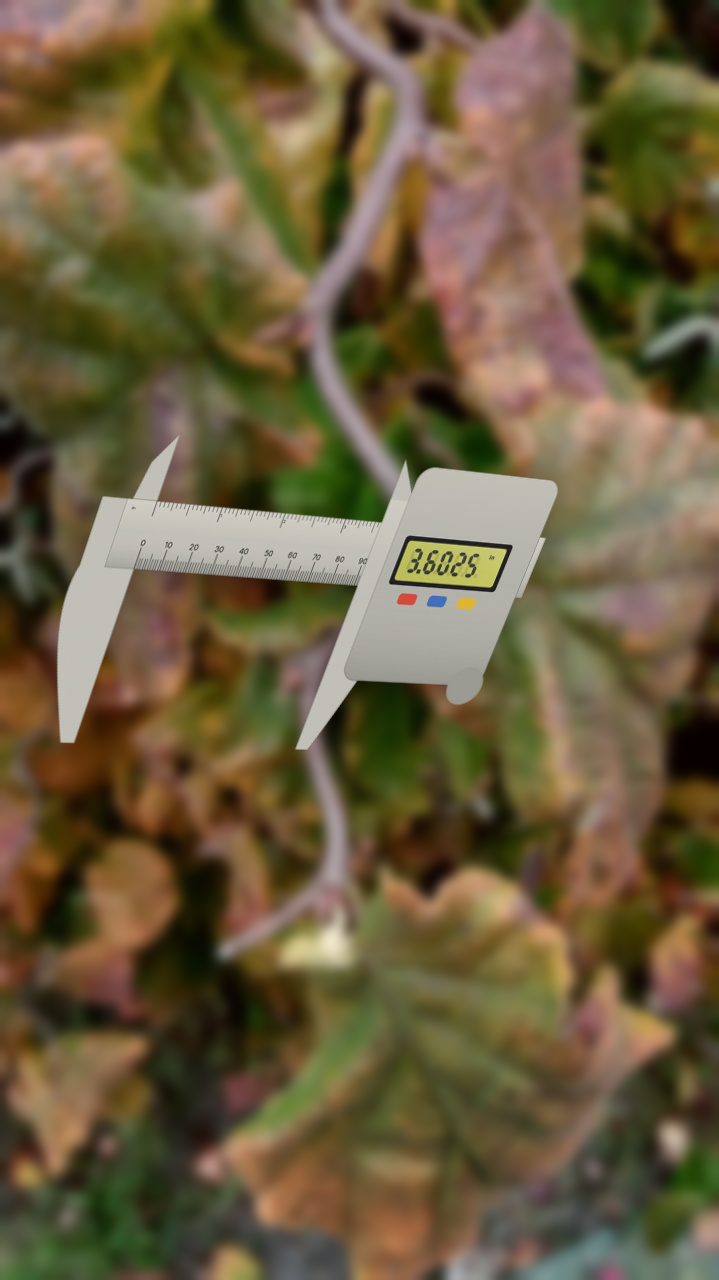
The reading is value=3.6025 unit=in
